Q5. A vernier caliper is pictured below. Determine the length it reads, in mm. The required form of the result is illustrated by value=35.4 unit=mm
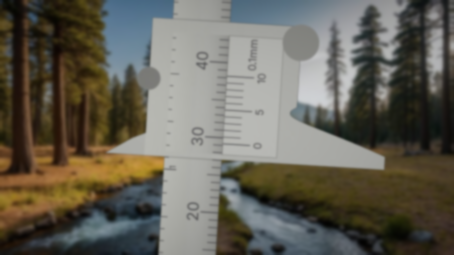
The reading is value=29.2 unit=mm
